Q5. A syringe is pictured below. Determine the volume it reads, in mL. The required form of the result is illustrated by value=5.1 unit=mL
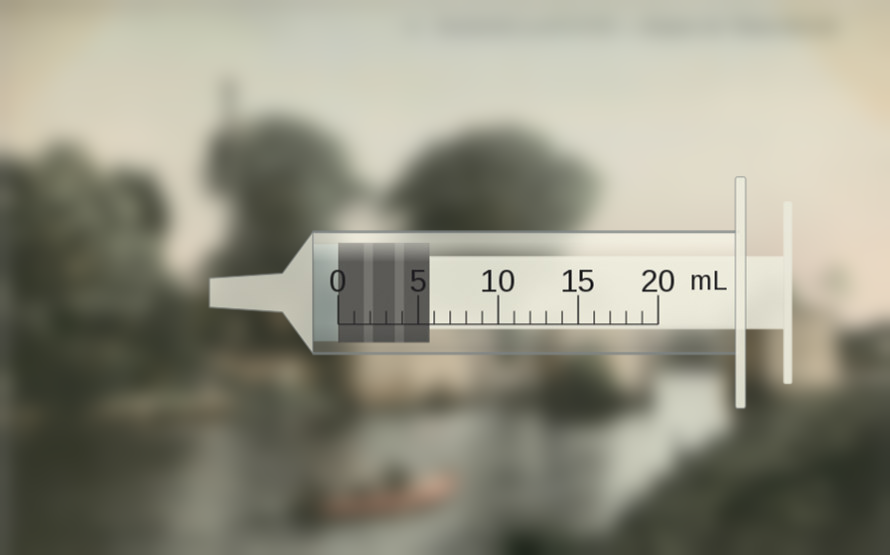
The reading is value=0 unit=mL
